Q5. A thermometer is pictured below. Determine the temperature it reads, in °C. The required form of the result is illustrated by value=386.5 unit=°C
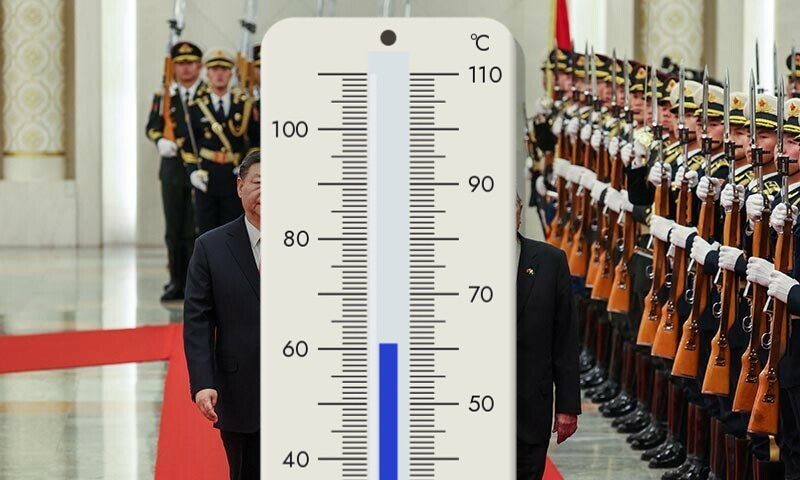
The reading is value=61 unit=°C
